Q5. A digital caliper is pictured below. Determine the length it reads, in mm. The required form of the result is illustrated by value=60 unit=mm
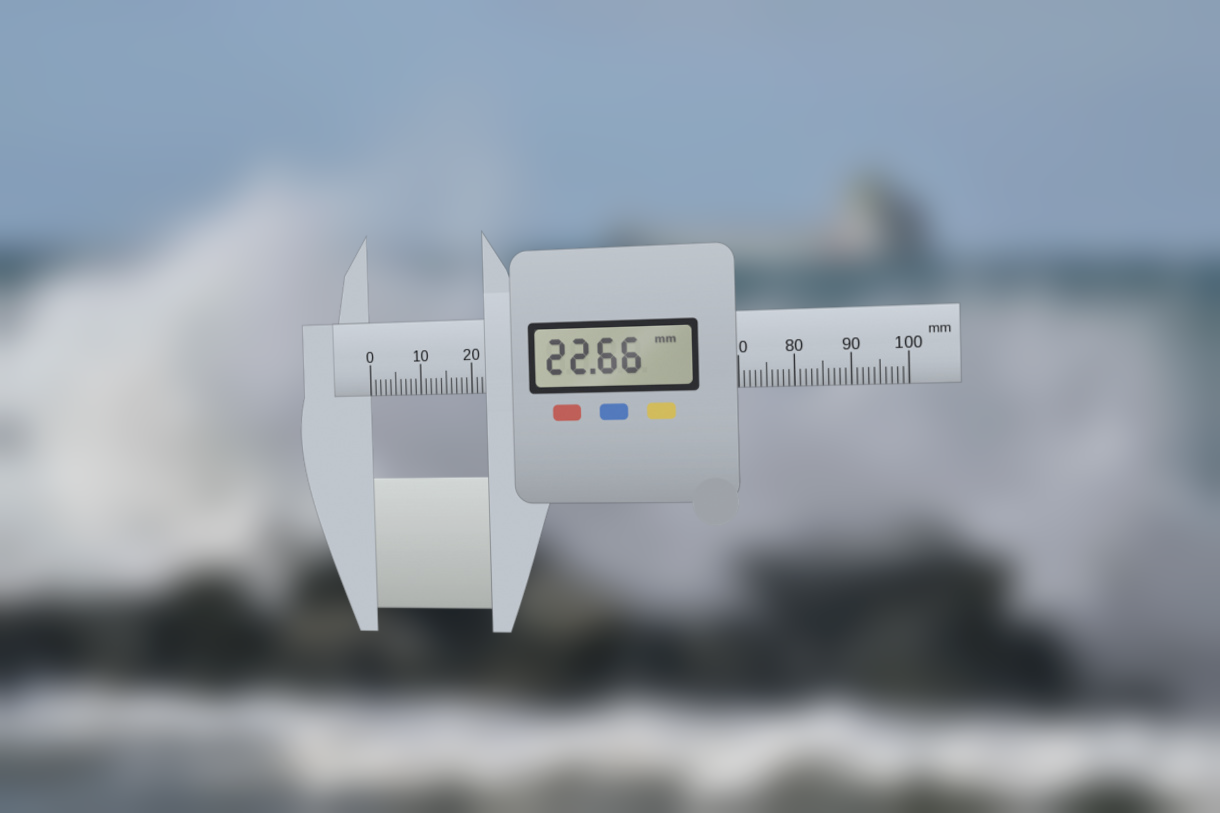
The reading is value=22.66 unit=mm
